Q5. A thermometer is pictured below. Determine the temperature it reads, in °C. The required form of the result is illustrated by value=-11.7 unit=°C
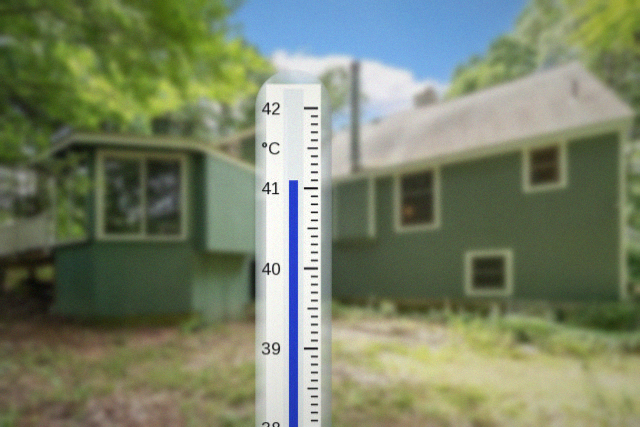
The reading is value=41.1 unit=°C
